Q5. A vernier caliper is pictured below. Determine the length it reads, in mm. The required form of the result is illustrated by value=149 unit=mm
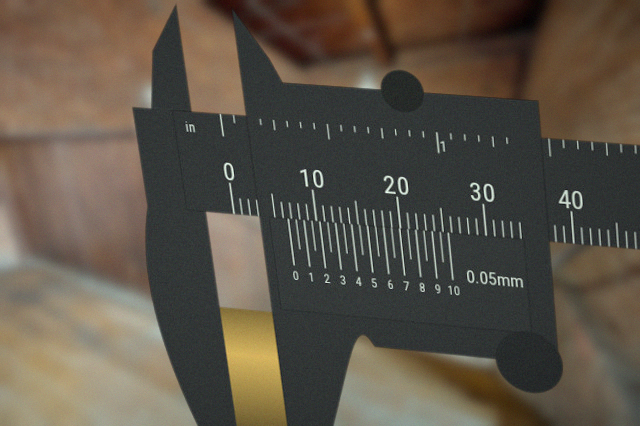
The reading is value=6.6 unit=mm
